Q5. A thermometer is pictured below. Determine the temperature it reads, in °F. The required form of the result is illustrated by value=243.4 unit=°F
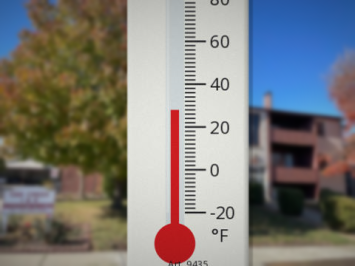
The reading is value=28 unit=°F
